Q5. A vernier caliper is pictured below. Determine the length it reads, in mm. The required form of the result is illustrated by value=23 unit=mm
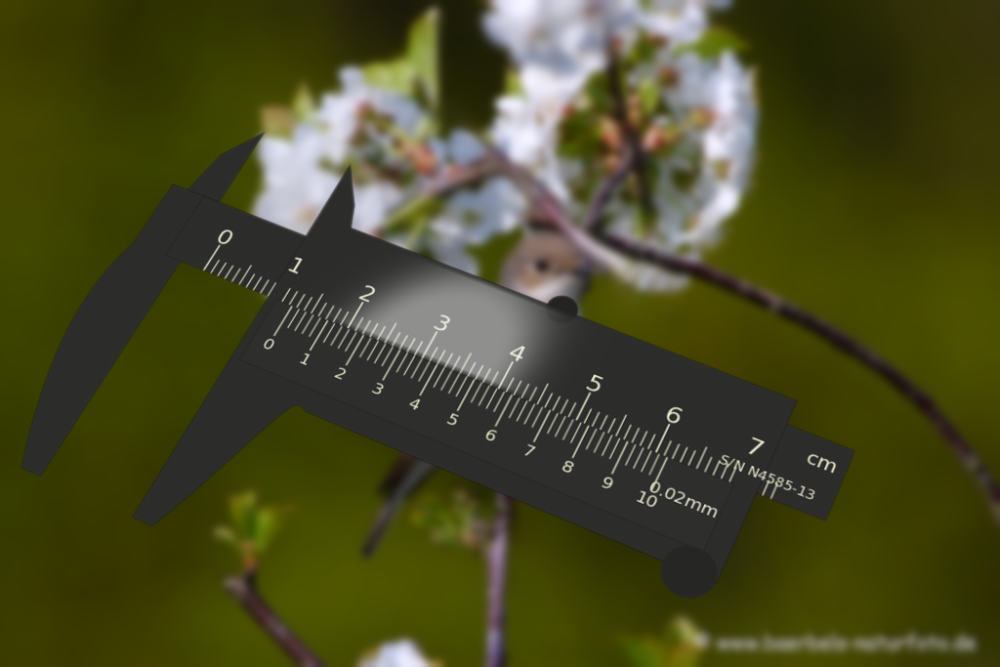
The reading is value=12.4 unit=mm
